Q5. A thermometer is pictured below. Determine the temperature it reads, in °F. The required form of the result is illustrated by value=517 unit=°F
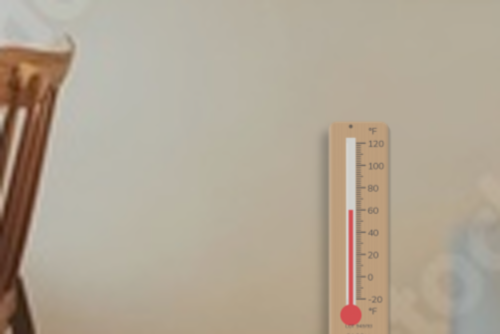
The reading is value=60 unit=°F
